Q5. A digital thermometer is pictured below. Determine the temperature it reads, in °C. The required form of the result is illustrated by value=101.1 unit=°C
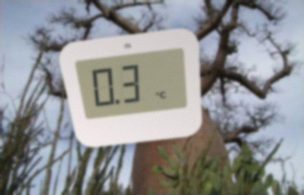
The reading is value=0.3 unit=°C
